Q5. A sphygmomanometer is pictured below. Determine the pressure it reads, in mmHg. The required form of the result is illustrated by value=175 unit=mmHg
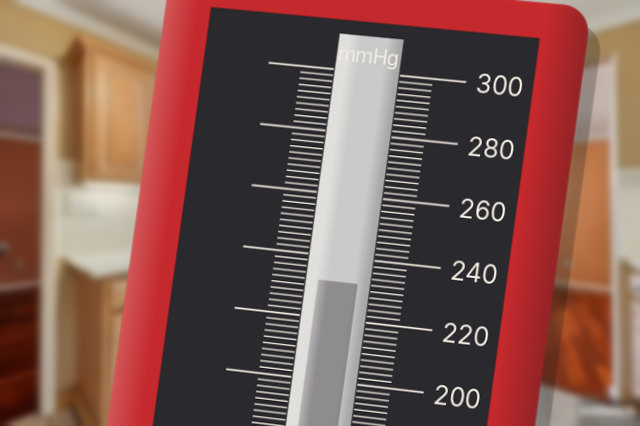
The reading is value=232 unit=mmHg
